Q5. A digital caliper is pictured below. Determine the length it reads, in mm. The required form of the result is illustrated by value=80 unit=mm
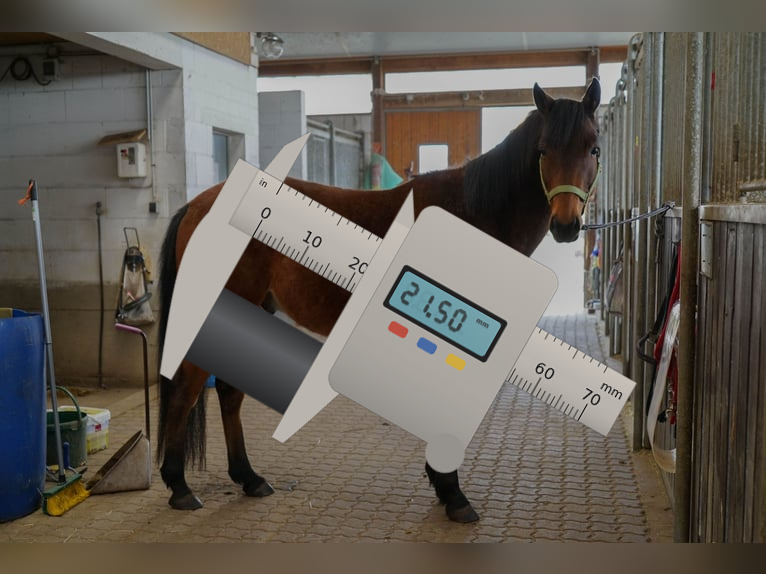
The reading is value=21.50 unit=mm
